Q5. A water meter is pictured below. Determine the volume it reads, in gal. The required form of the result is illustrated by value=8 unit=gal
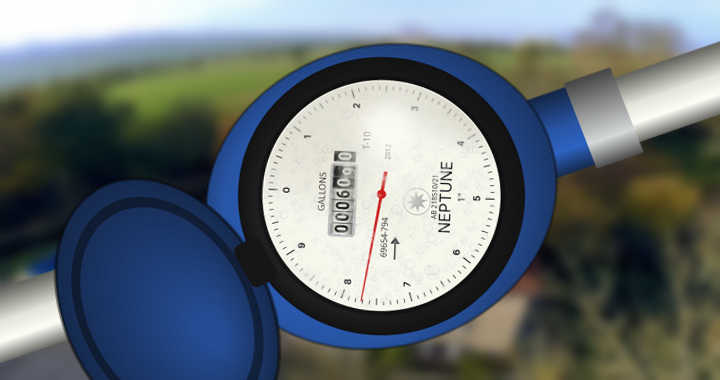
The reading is value=6087.7 unit=gal
